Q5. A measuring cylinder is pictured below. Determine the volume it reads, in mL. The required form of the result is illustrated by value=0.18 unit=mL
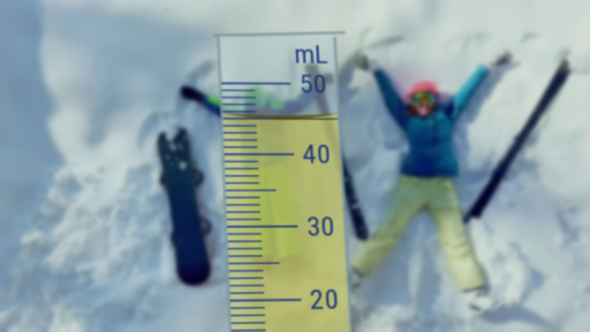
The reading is value=45 unit=mL
